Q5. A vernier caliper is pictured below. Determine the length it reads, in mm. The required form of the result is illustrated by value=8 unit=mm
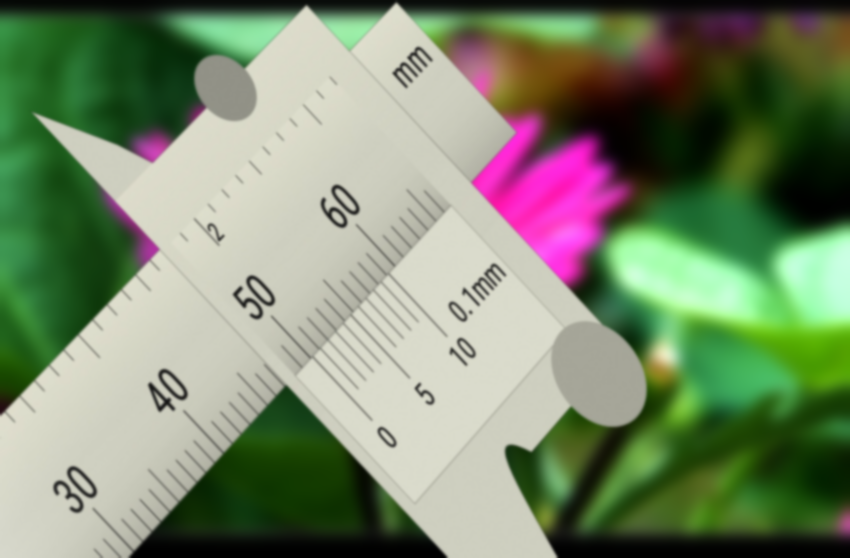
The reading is value=50.2 unit=mm
